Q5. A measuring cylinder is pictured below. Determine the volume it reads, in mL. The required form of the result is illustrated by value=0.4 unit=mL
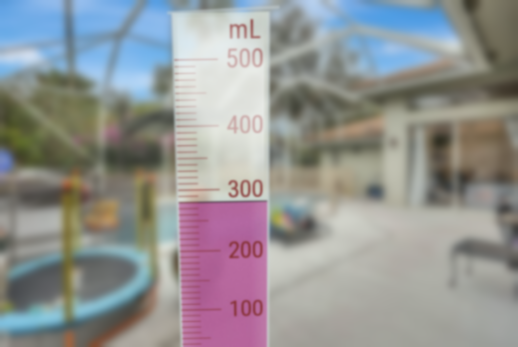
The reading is value=280 unit=mL
